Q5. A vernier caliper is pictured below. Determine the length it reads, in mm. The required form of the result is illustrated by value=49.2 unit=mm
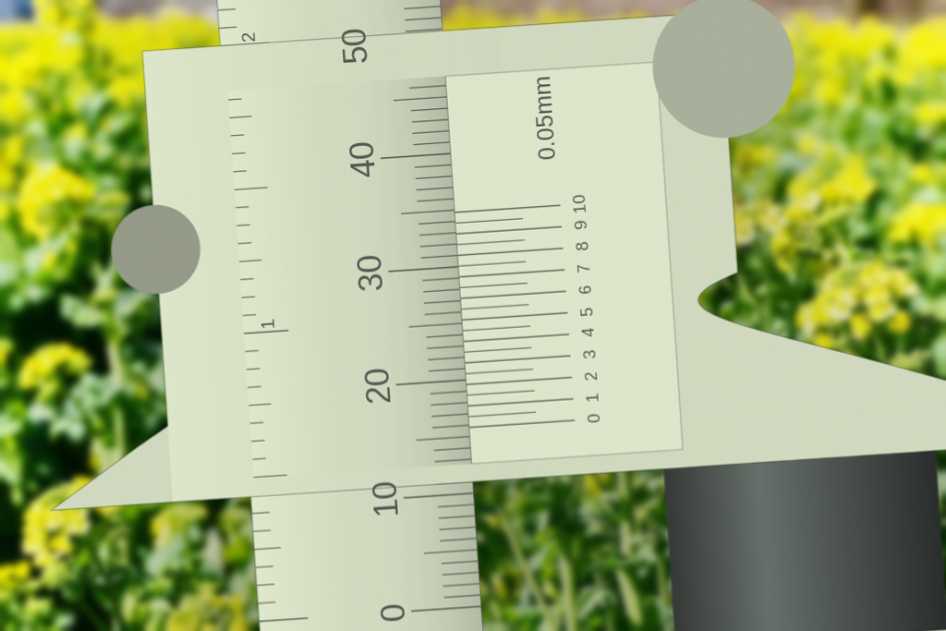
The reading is value=15.8 unit=mm
